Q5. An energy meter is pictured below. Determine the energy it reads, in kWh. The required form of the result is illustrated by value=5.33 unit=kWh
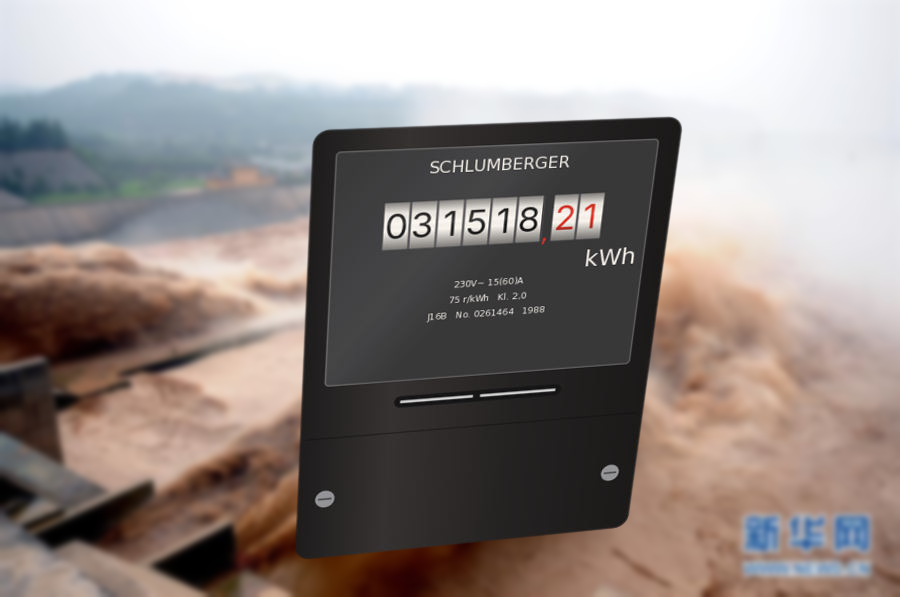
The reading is value=31518.21 unit=kWh
